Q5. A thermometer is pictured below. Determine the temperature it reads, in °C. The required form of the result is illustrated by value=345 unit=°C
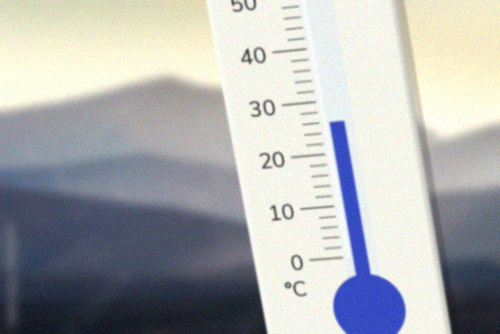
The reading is value=26 unit=°C
